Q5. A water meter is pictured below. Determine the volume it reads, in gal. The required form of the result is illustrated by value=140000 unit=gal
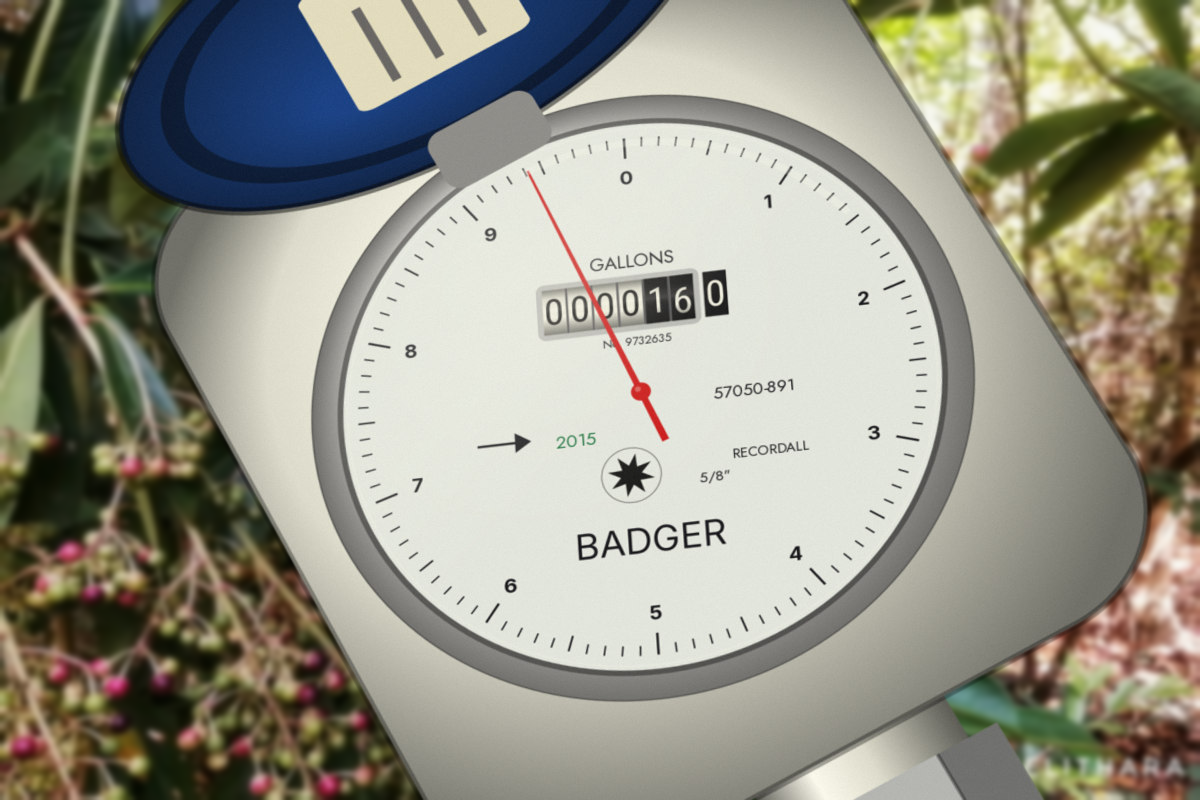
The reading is value=159.4 unit=gal
